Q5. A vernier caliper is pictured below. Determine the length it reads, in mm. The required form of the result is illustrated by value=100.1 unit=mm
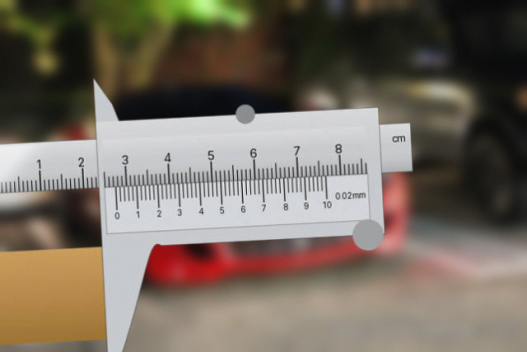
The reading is value=27.5 unit=mm
